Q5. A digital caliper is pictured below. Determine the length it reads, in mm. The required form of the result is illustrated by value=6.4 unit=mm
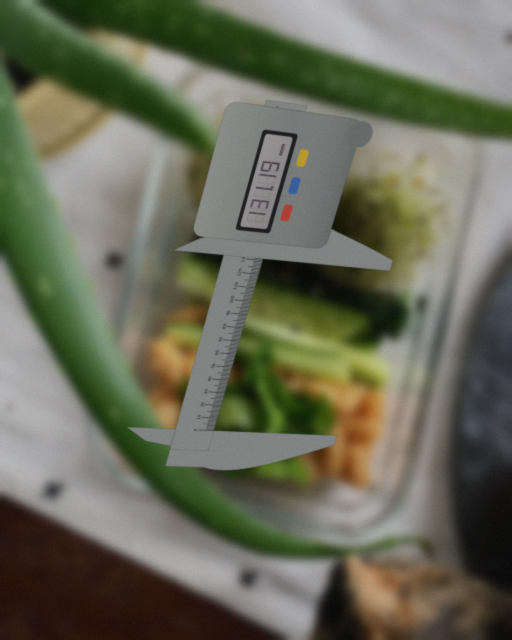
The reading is value=131.19 unit=mm
